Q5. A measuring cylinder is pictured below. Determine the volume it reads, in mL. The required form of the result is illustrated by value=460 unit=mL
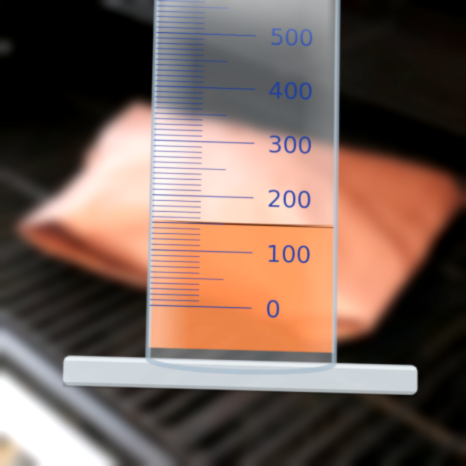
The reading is value=150 unit=mL
